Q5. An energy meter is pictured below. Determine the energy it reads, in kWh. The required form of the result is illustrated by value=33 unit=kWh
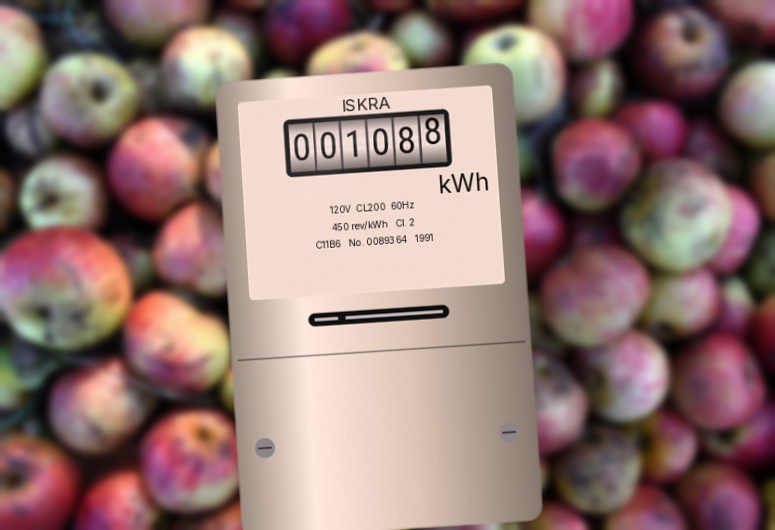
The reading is value=1088 unit=kWh
